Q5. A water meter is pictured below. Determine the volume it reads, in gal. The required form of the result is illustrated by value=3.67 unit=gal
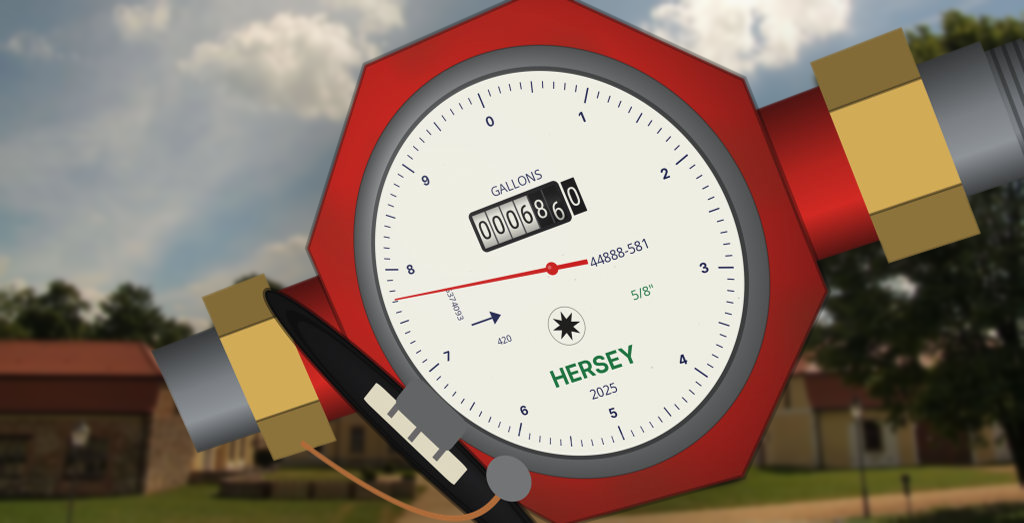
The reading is value=6857.7 unit=gal
